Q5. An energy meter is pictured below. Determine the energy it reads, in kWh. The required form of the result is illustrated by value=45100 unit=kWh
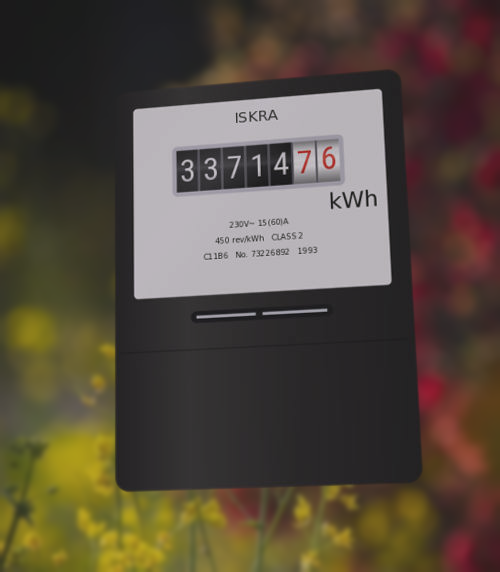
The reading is value=33714.76 unit=kWh
